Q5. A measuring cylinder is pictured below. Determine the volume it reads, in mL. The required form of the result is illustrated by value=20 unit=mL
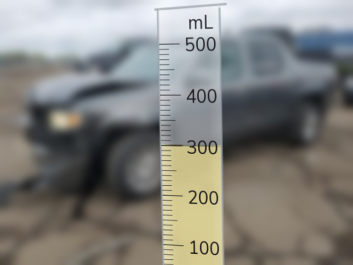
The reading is value=300 unit=mL
